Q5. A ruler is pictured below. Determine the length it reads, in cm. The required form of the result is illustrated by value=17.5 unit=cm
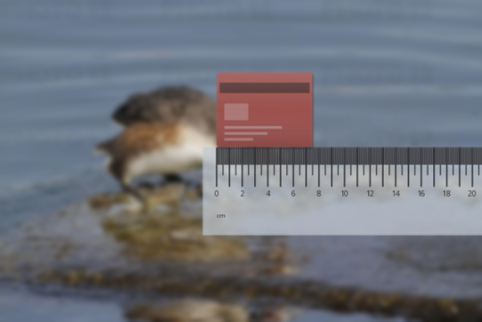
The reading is value=7.5 unit=cm
